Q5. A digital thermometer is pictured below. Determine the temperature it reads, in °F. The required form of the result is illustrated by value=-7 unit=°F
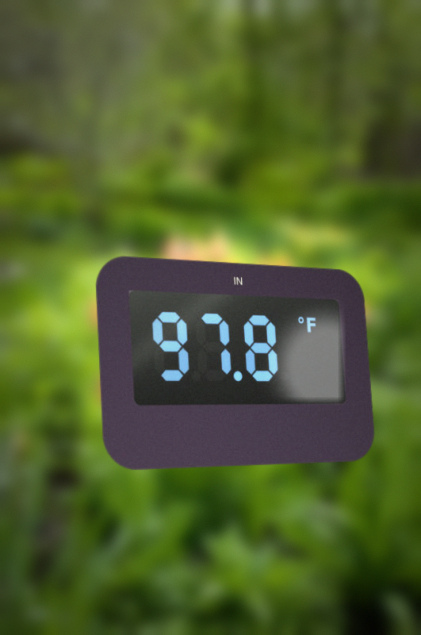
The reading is value=97.8 unit=°F
